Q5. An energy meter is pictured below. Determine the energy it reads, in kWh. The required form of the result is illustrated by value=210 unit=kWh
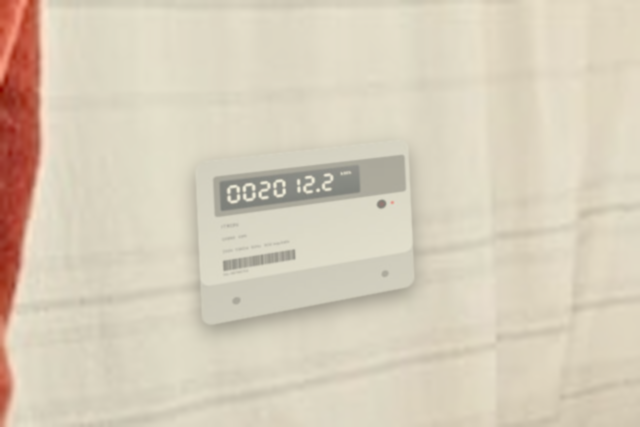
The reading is value=2012.2 unit=kWh
